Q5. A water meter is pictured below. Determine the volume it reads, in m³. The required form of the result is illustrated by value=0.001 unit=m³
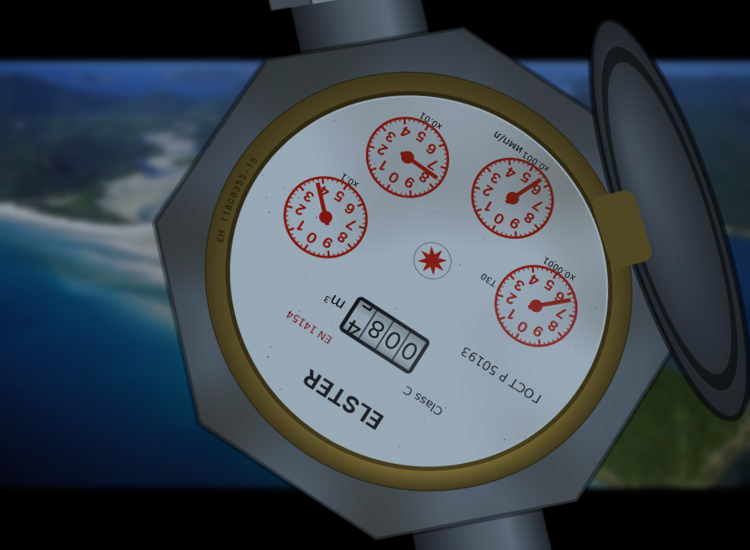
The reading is value=84.3756 unit=m³
